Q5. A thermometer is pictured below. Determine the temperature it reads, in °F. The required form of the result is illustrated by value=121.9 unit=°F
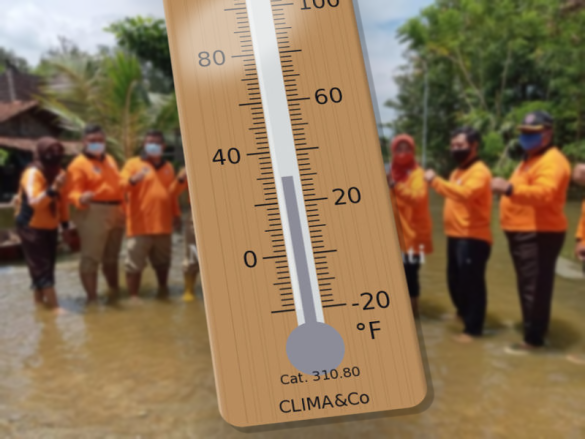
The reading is value=30 unit=°F
